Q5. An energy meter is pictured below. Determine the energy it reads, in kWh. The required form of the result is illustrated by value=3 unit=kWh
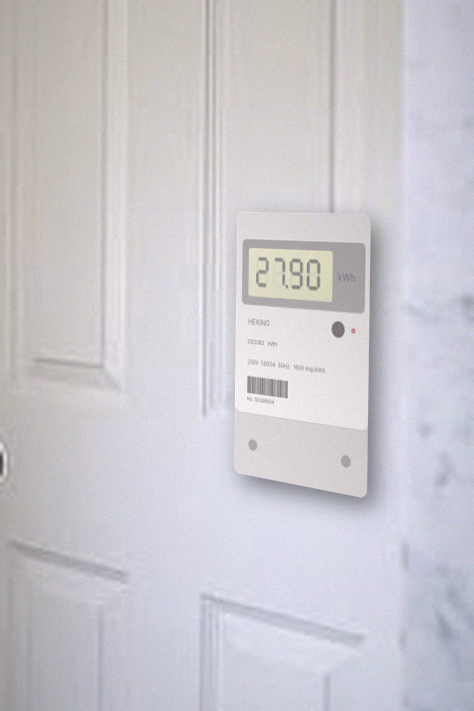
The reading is value=27.90 unit=kWh
